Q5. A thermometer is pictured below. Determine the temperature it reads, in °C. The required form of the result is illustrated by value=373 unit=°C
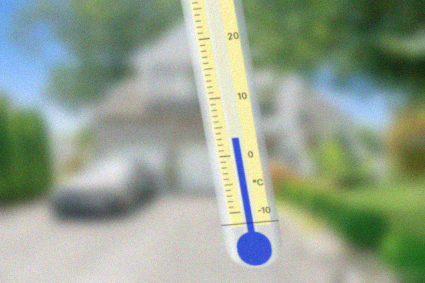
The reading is value=3 unit=°C
